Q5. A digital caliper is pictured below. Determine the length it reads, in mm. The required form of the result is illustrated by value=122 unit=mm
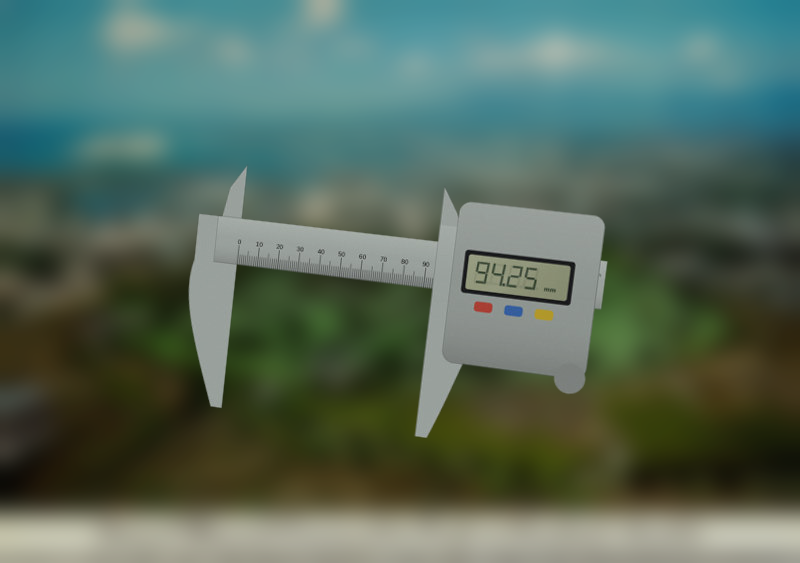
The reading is value=94.25 unit=mm
